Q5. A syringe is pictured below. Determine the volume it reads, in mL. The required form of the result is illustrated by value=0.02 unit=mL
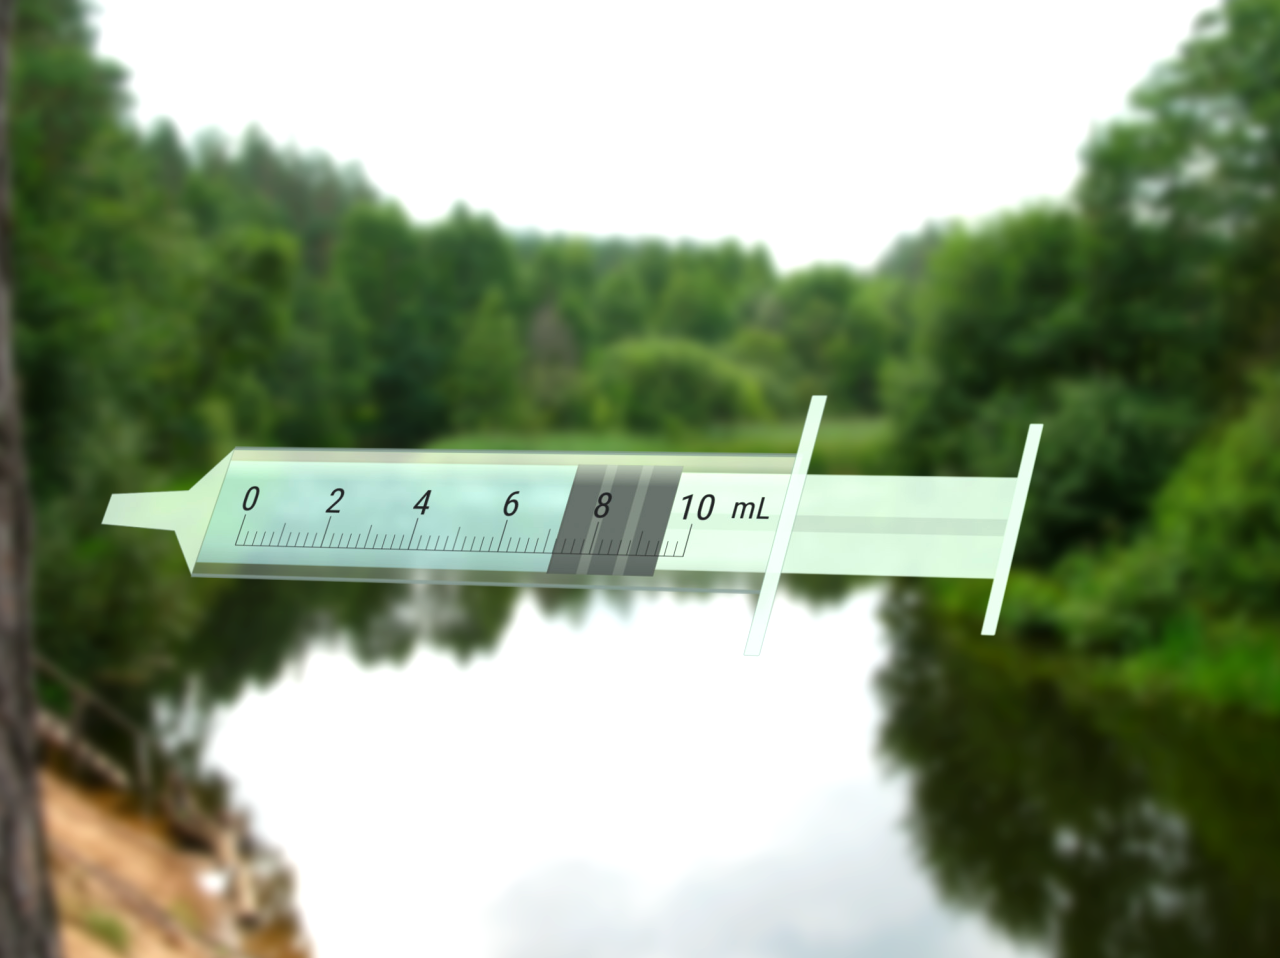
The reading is value=7.2 unit=mL
